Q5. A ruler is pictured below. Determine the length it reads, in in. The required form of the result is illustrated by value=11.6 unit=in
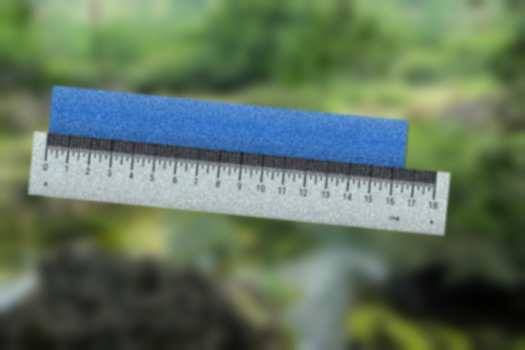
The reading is value=16.5 unit=in
